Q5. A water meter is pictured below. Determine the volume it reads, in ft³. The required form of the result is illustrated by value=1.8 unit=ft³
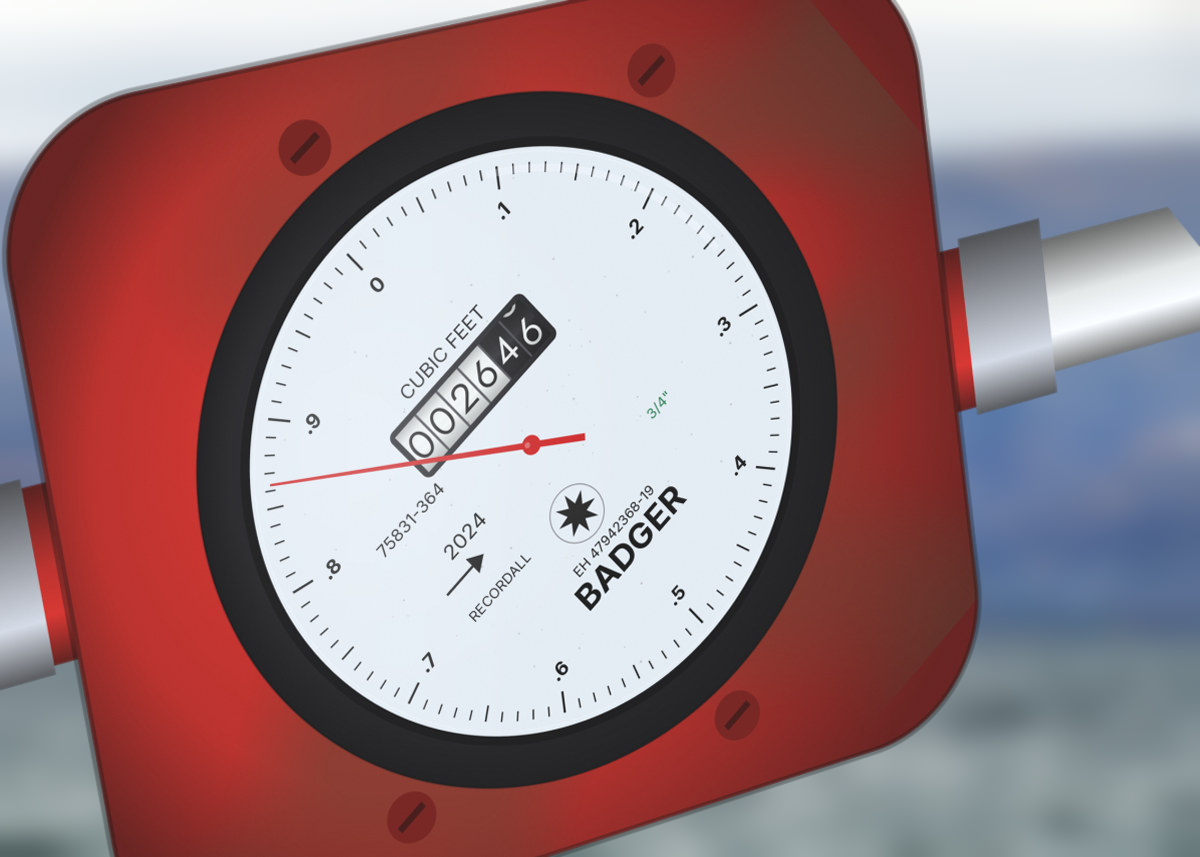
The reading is value=2645.86 unit=ft³
